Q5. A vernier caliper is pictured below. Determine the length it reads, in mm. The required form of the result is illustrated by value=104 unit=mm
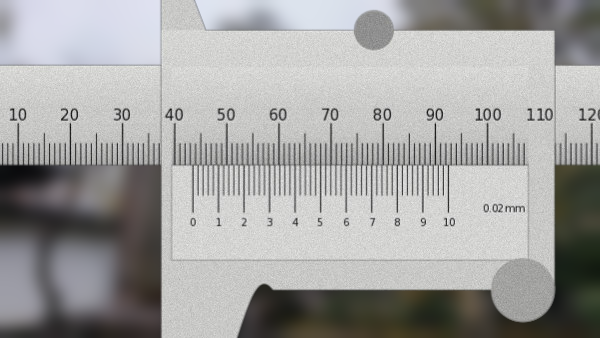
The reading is value=43.5 unit=mm
